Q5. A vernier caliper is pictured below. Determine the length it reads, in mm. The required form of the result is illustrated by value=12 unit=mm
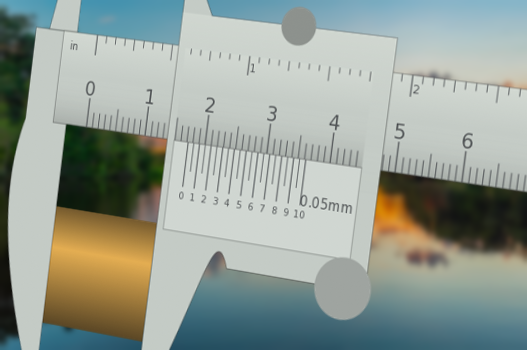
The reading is value=17.2 unit=mm
